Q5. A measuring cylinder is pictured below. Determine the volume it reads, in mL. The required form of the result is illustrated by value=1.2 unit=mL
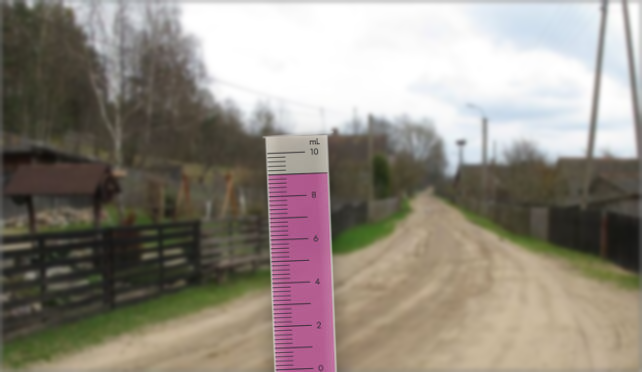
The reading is value=9 unit=mL
